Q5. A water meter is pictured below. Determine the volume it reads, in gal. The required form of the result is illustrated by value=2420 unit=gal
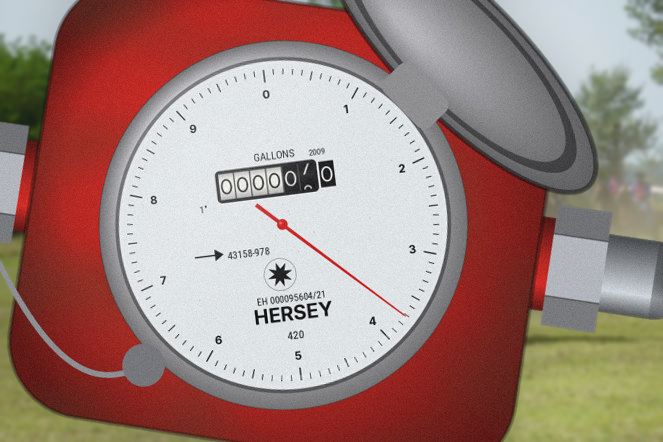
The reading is value=73.7 unit=gal
